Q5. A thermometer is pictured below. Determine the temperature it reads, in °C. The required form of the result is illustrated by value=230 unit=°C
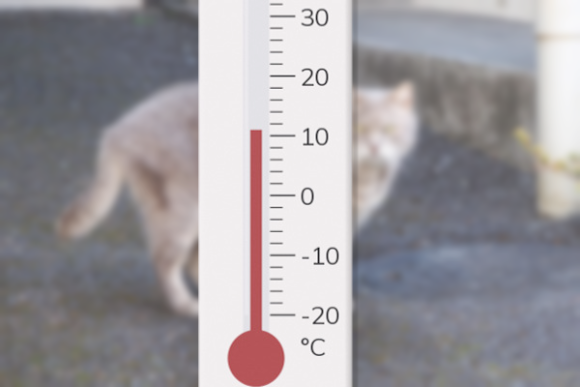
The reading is value=11 unit=°C
